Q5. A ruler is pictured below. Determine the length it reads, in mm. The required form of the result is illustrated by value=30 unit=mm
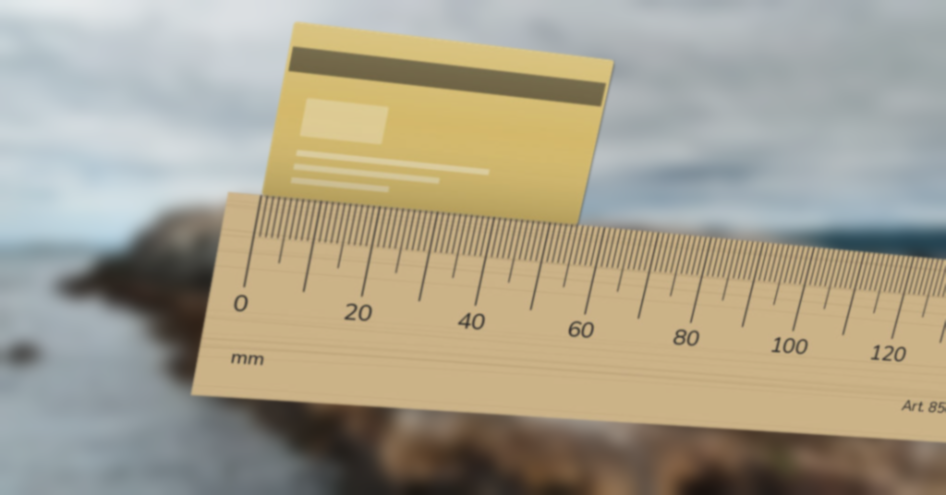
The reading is value=55 unit=mm
